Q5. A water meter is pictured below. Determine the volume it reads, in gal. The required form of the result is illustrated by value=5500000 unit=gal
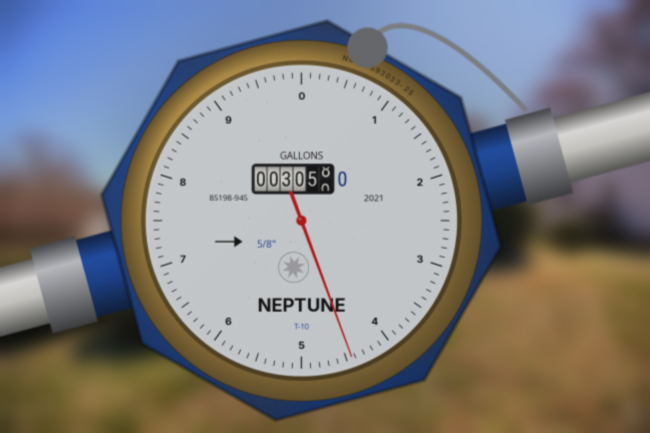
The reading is value=30584.4 unit=gal
